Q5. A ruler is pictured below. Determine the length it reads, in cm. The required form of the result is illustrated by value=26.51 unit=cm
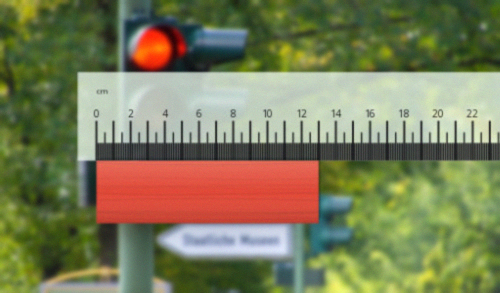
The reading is value=13 unit=cm
